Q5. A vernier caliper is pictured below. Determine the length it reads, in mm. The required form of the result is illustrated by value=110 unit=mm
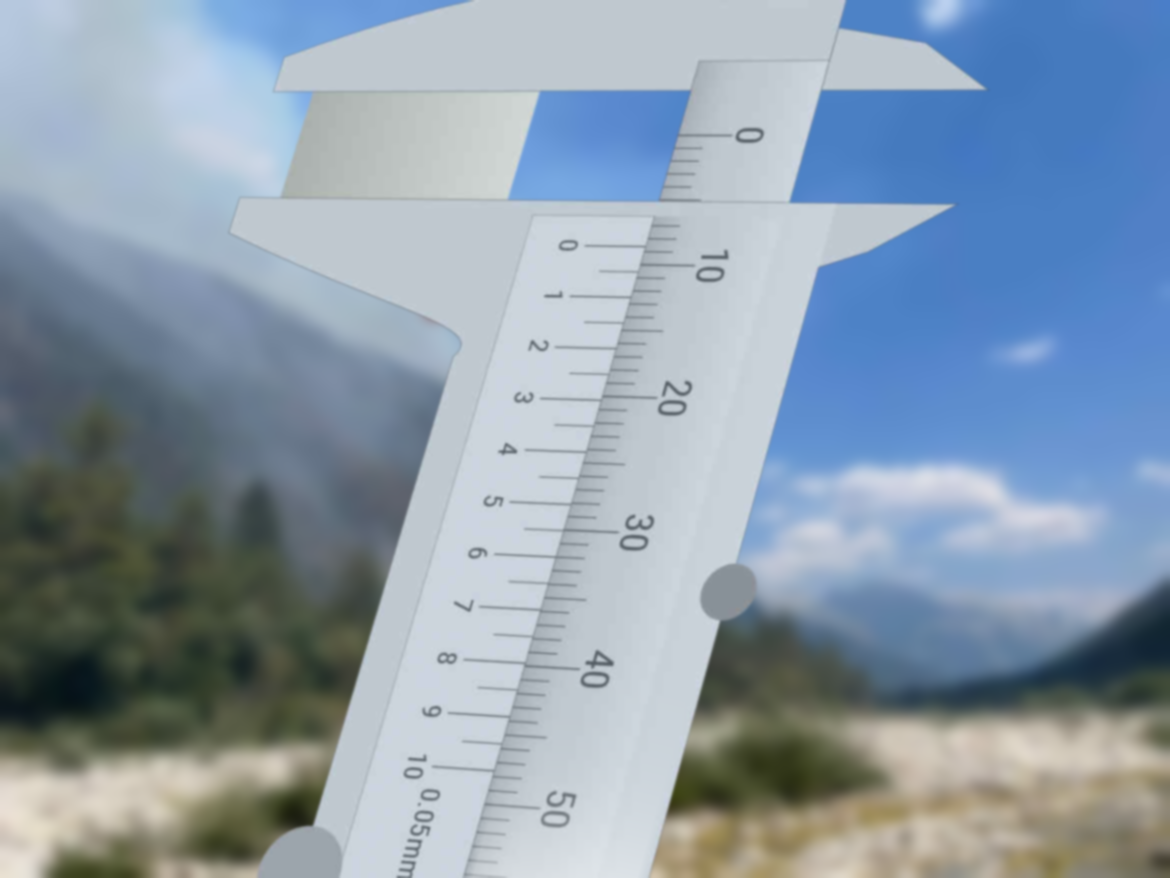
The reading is value=8.6 unit=mm
